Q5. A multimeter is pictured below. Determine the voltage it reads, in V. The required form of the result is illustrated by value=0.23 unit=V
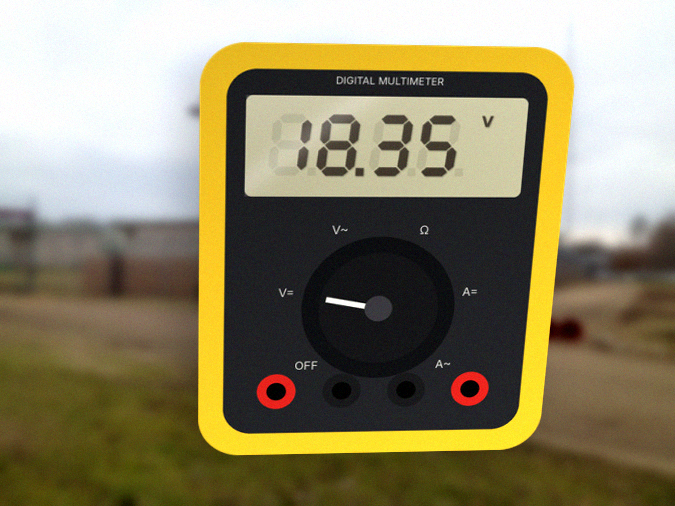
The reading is value=18.35 unit=V
